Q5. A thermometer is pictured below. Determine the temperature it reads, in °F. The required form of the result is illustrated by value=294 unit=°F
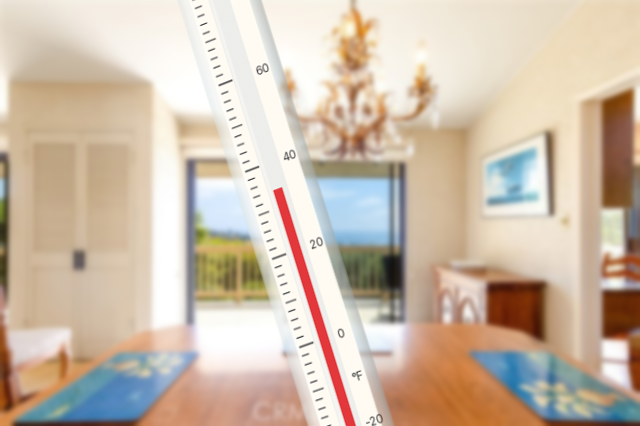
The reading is value=34 unit=°F
